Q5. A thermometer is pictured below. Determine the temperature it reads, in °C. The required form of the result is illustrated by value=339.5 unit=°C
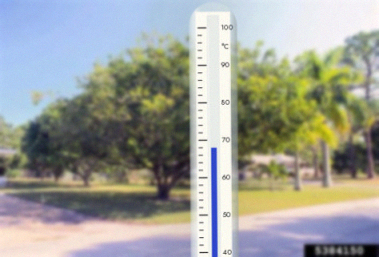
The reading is value=68 unit=°C
